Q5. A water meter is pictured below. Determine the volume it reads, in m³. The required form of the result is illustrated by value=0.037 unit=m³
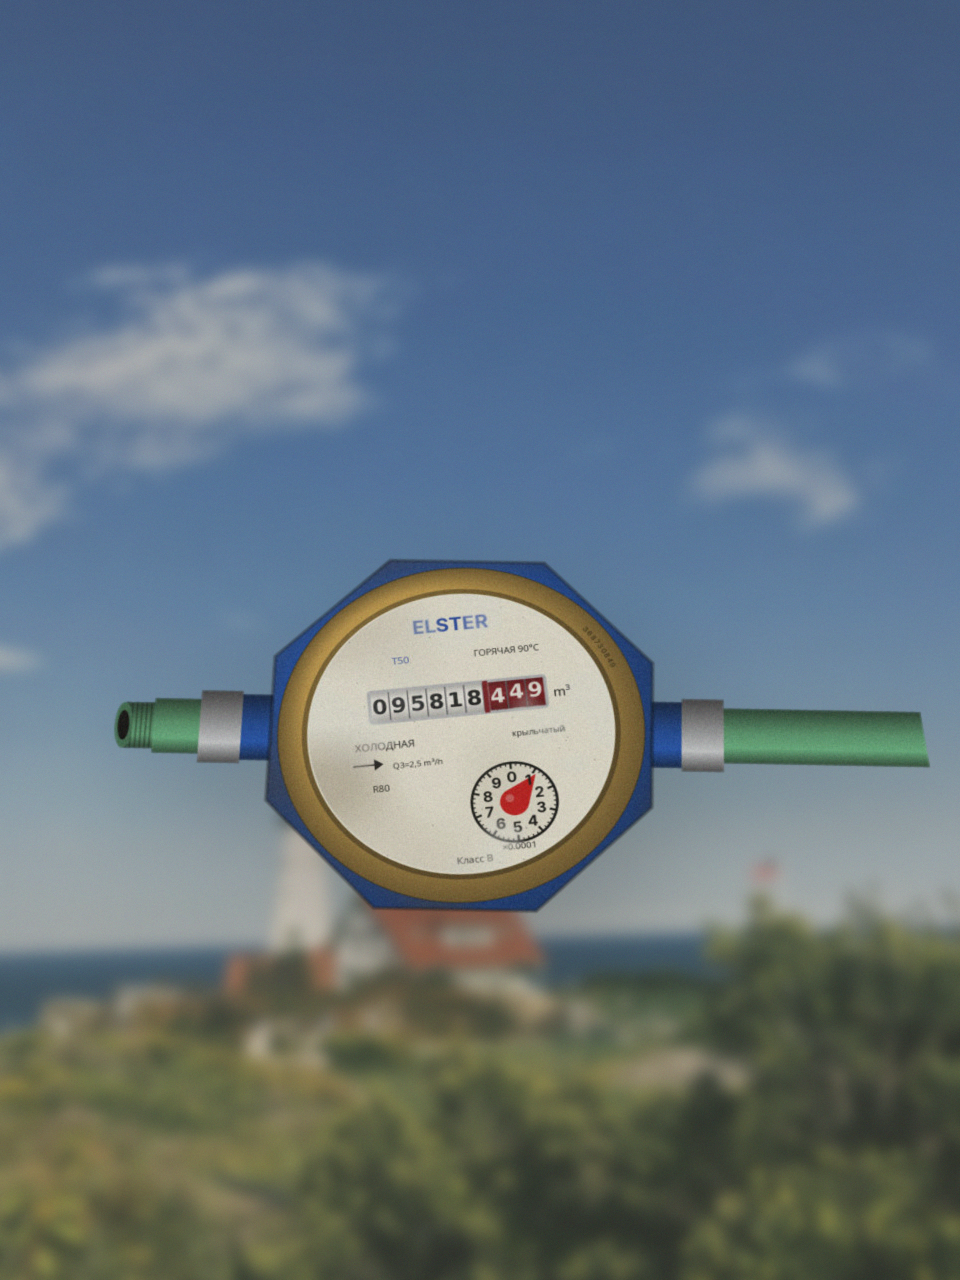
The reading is value=95818.4491 unit=m³
